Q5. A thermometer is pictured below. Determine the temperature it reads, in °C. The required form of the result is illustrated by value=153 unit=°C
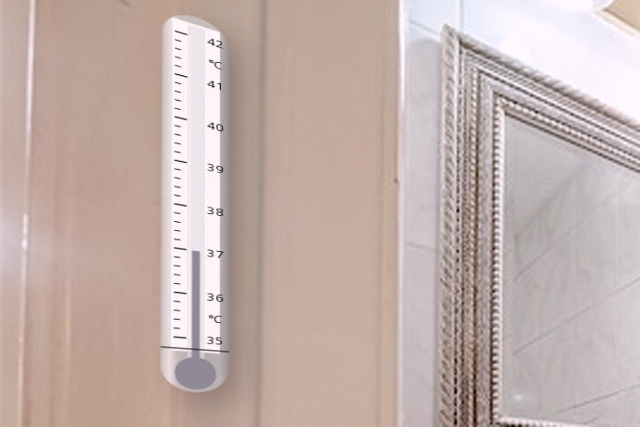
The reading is value=37 unit=°C
